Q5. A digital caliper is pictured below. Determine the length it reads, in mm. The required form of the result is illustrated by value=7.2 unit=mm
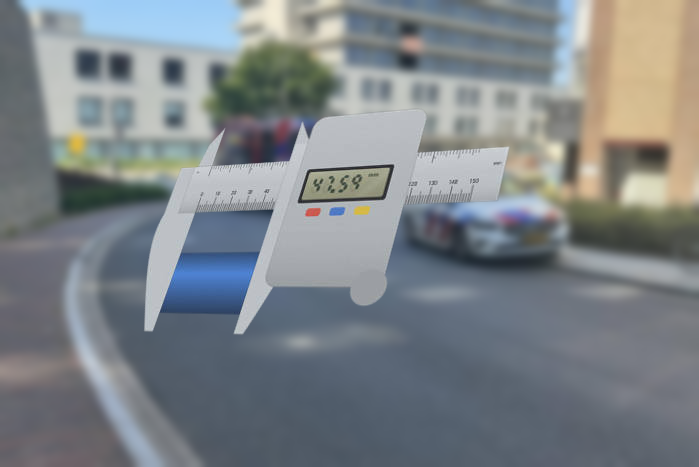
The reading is value=47.59 unit=mm
